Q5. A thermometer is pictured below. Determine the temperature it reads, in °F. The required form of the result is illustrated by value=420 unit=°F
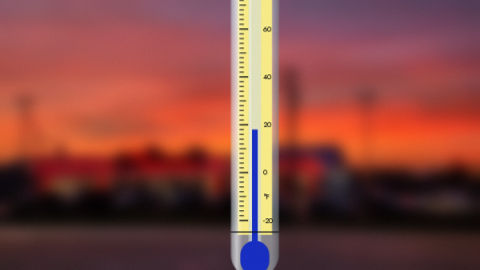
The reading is value=18 unit=°F
